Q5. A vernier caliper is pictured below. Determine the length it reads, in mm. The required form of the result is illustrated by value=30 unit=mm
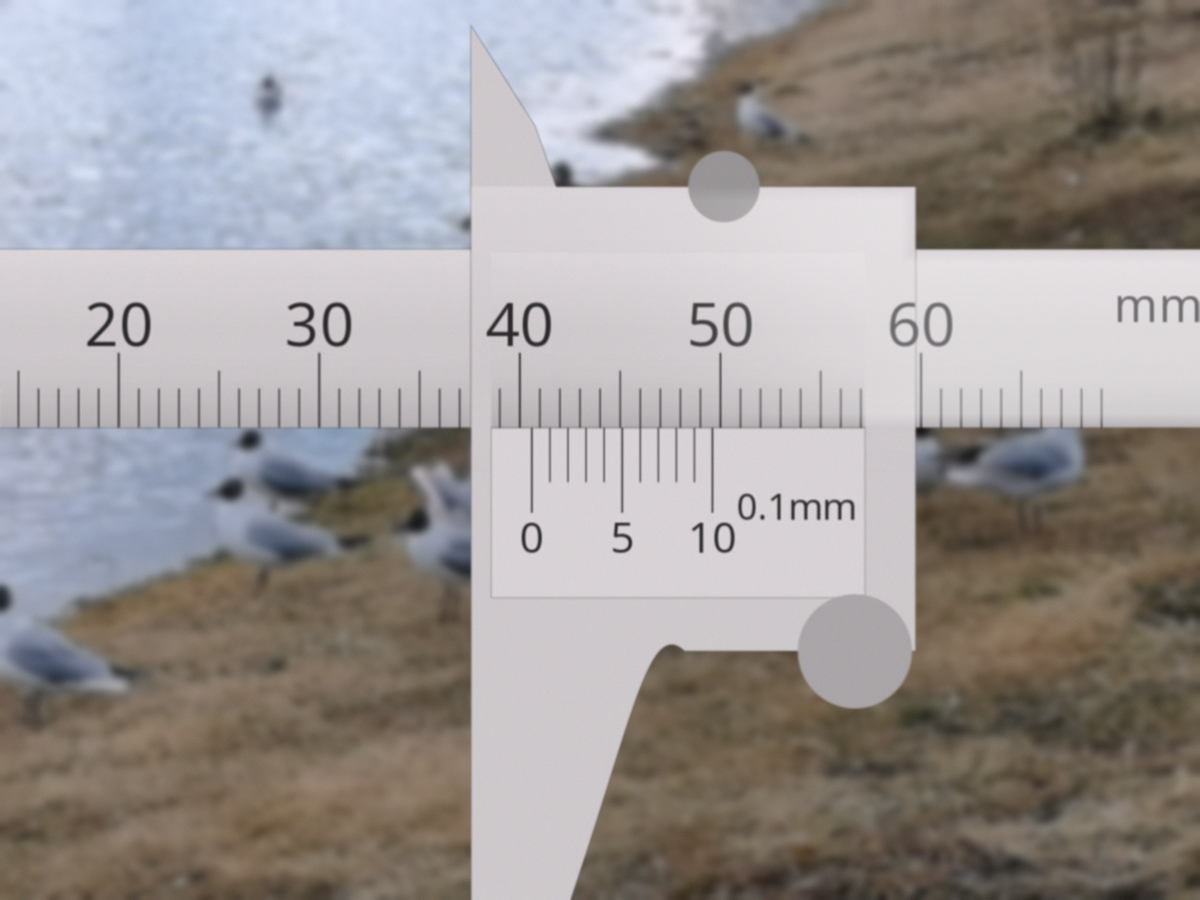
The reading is value=40.6 unit=mm
